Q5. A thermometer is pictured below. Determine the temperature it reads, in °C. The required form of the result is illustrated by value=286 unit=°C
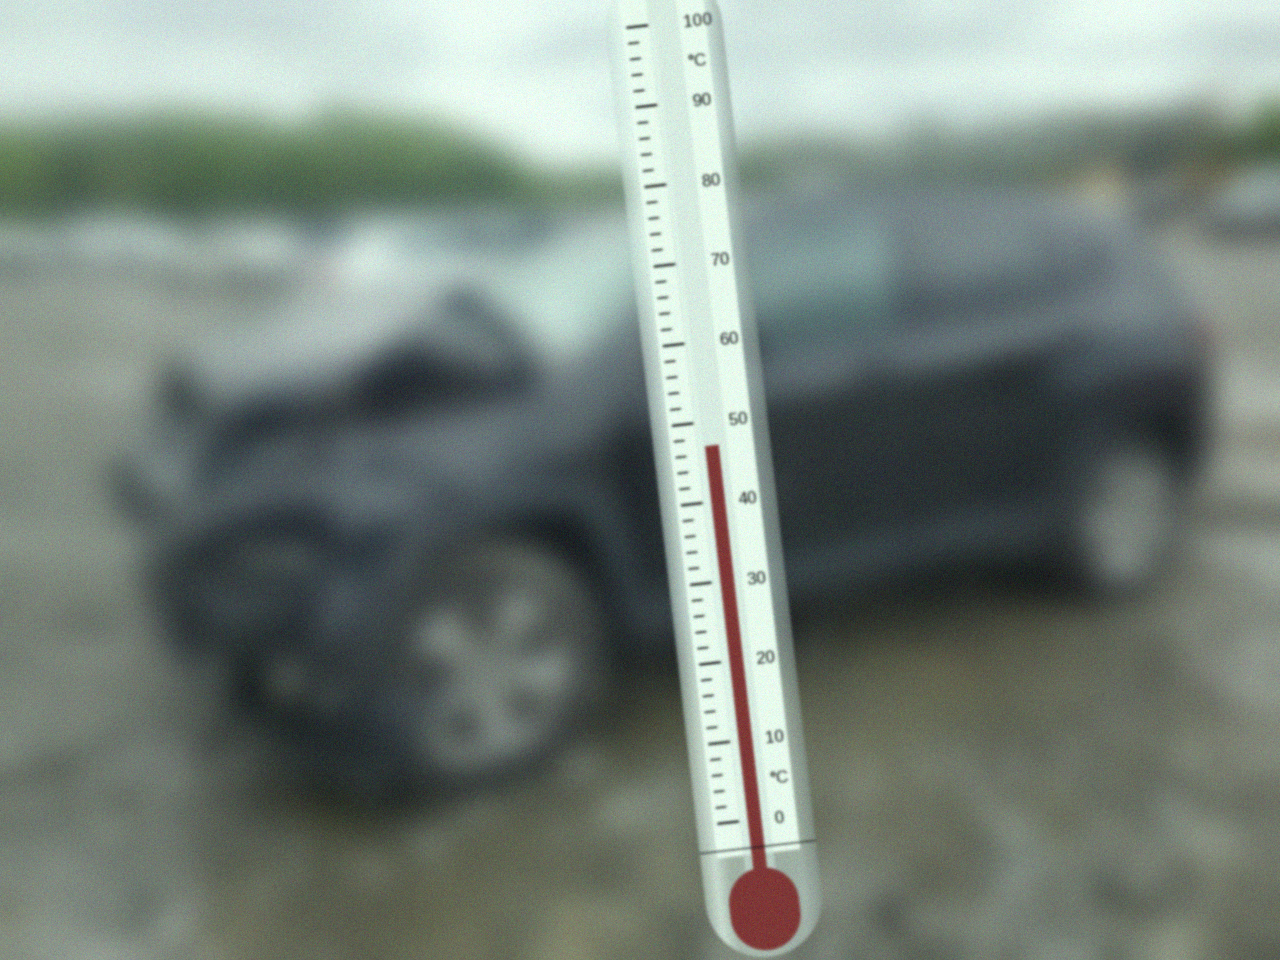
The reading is value=47 unit=°C
